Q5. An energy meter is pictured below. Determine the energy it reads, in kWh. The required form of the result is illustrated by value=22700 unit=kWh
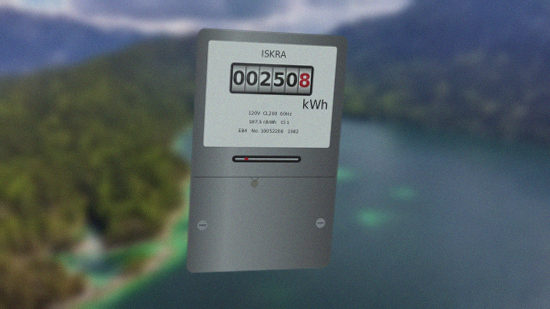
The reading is value=250.8 unit=kWh
